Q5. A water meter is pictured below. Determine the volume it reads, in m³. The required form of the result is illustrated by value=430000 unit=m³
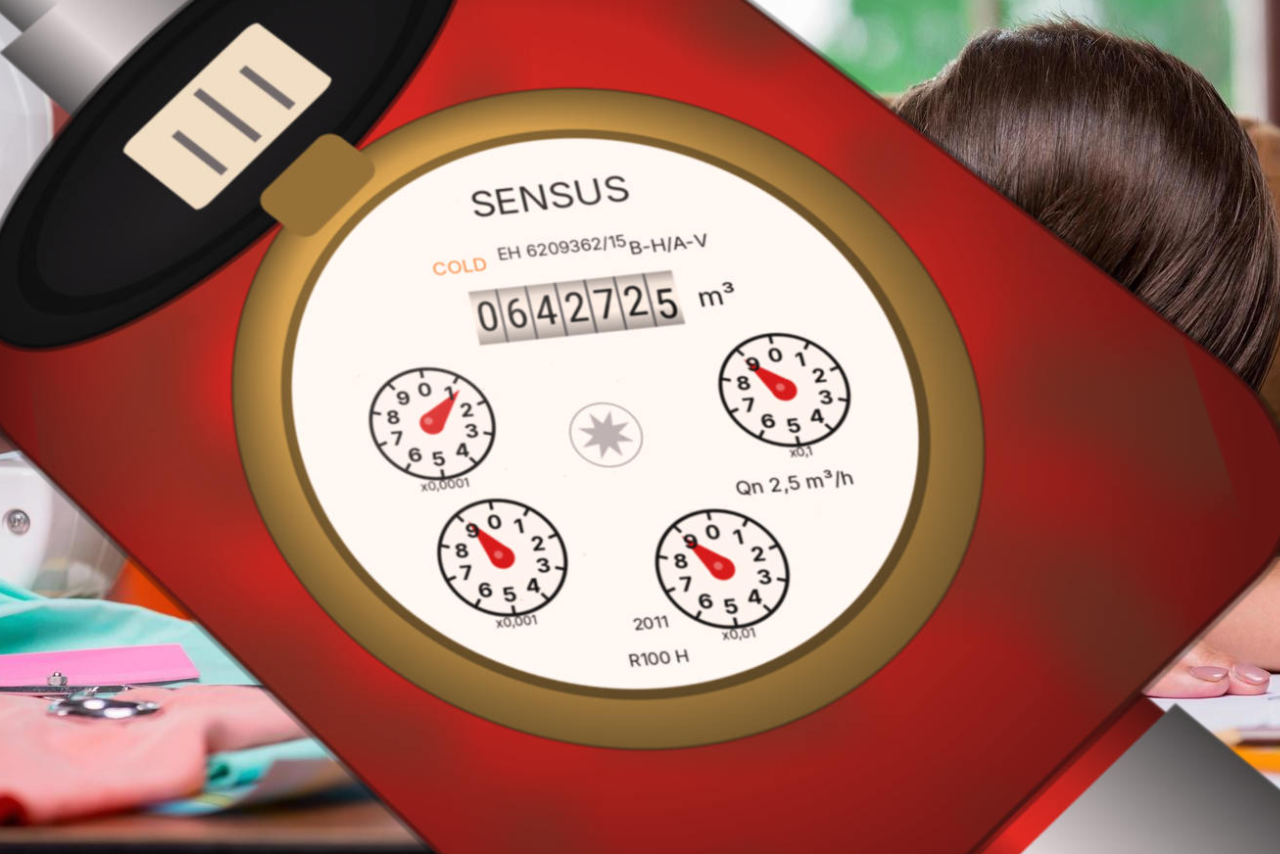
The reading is value=642724.8891 unit=m³
